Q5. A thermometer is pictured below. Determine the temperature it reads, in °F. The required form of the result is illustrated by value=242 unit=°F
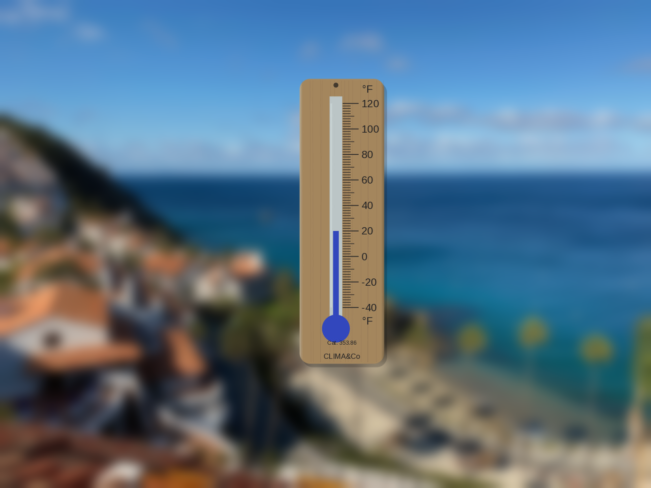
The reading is value=20 unit=°F
